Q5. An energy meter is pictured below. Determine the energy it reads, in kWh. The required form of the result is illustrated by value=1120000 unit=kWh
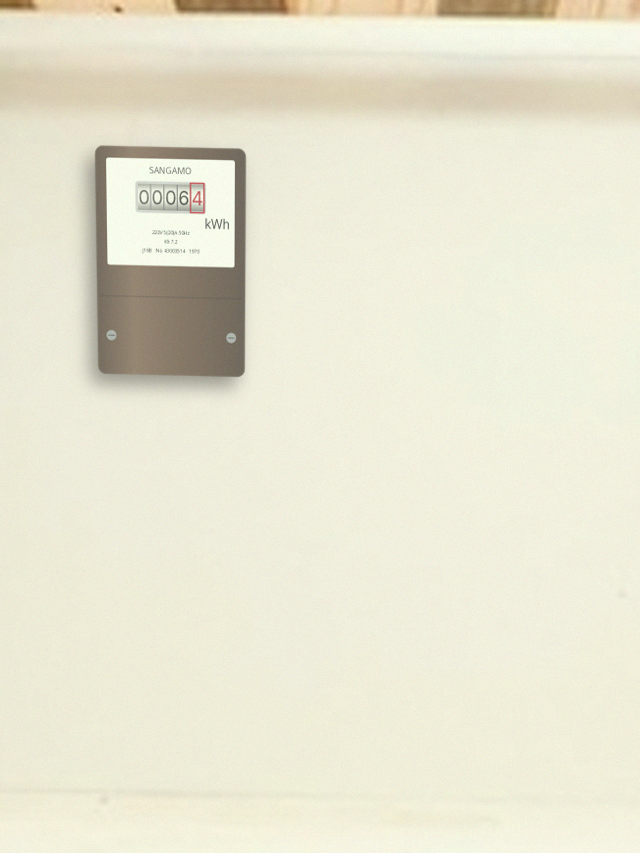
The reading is value=6.4 unit=kWh
